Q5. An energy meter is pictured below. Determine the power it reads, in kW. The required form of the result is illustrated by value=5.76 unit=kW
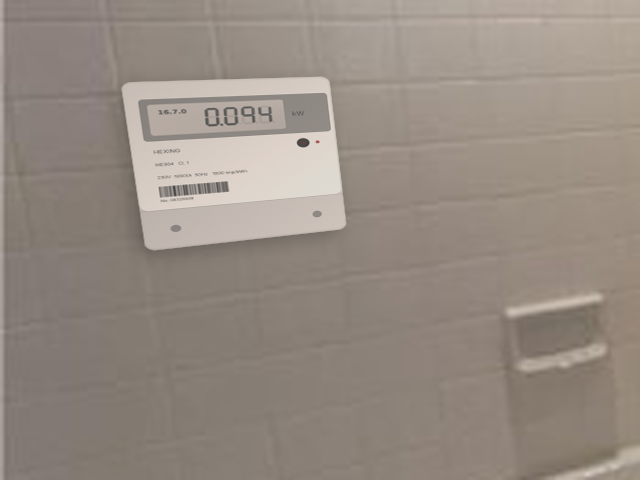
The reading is value=0.094 unit=kW
